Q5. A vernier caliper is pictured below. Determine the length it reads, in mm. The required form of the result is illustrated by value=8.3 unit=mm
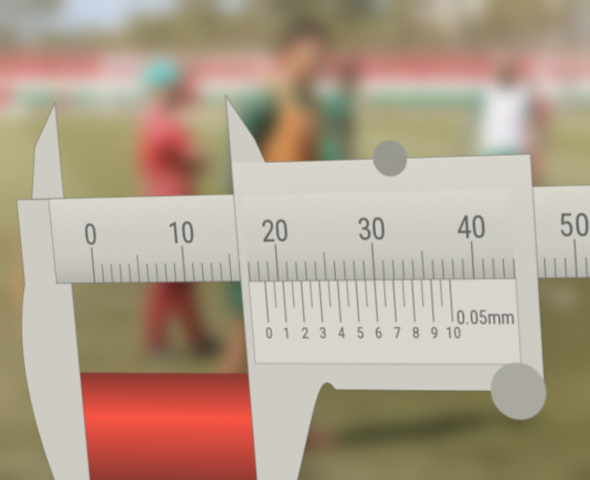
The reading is value=18.6 unit=mm
